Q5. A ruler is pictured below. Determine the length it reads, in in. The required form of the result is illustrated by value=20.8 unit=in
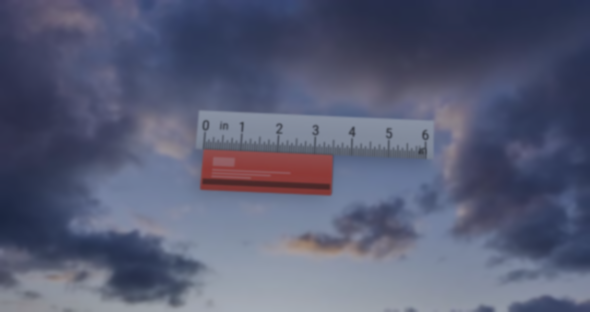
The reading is value=3.5 unit=in
